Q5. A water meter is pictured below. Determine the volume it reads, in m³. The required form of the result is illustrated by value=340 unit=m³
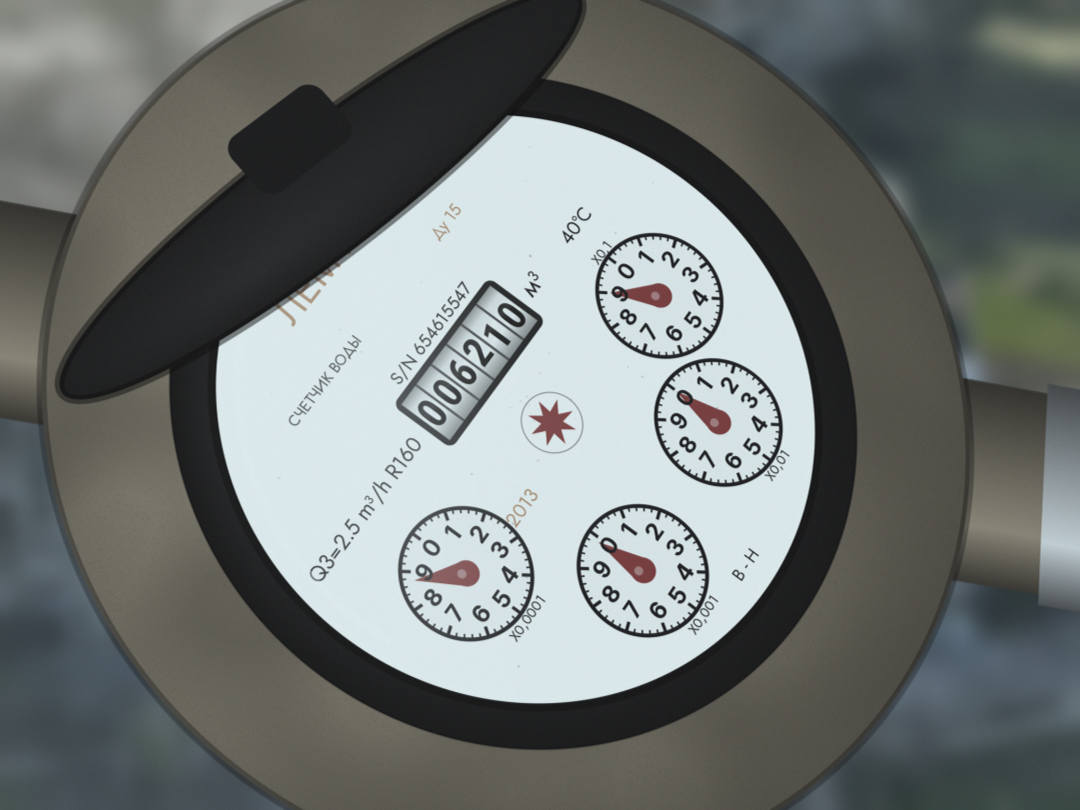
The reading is value=6209.8998 unit=m³
